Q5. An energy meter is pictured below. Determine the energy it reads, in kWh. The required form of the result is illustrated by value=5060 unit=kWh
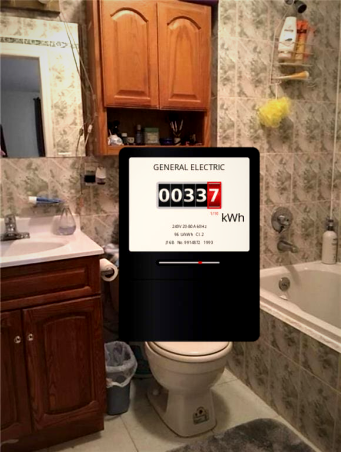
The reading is value=33.7 unit=kWh
